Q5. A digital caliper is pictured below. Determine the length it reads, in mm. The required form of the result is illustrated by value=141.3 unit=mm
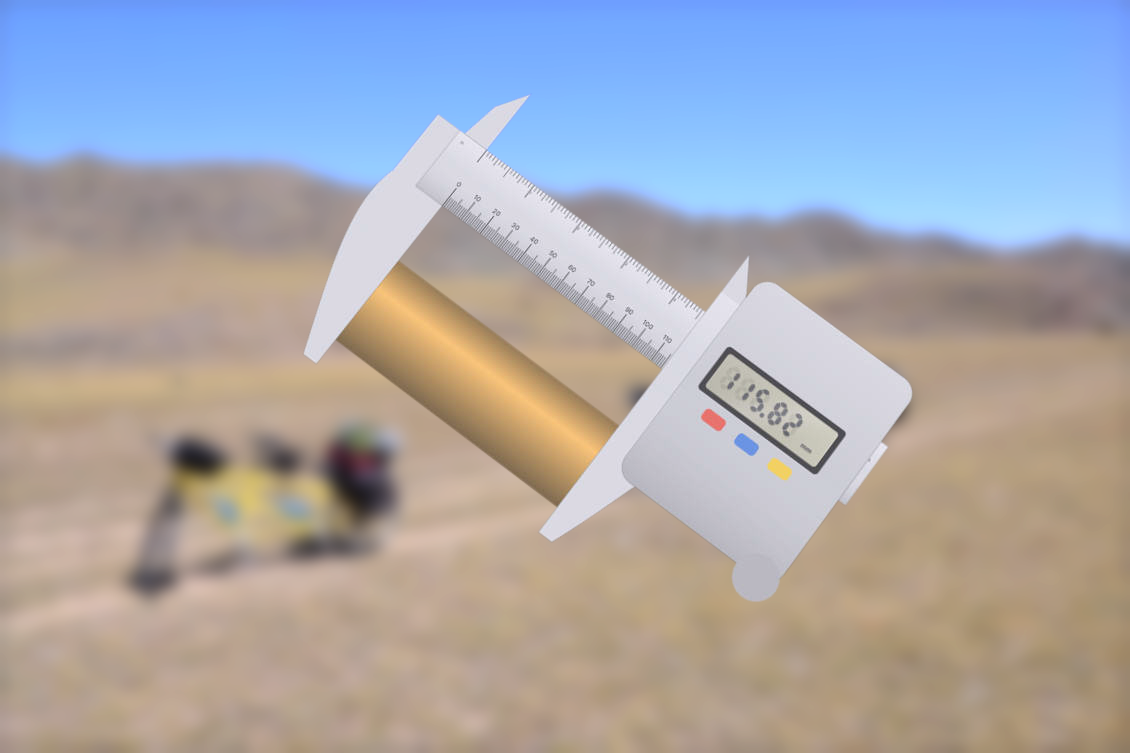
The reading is value=115.82 unit=mm
